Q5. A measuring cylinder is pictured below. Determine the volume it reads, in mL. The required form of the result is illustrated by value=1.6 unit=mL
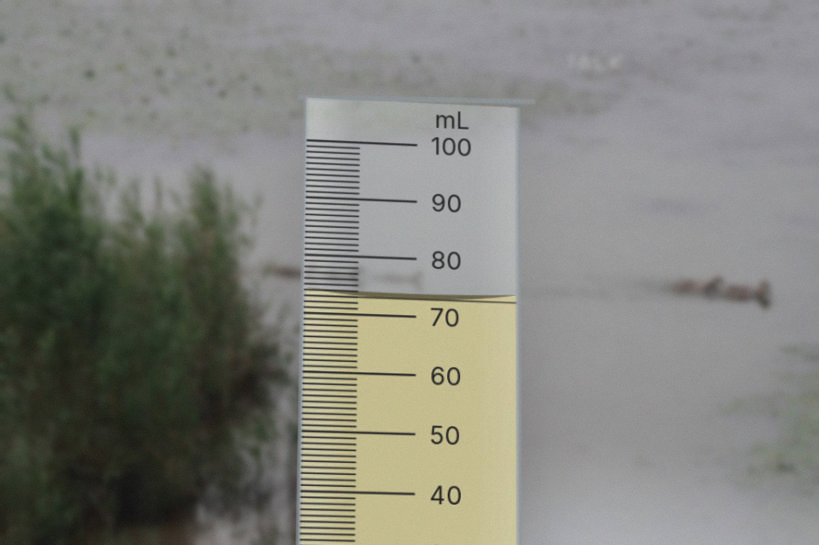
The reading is value=73 unit=mL
